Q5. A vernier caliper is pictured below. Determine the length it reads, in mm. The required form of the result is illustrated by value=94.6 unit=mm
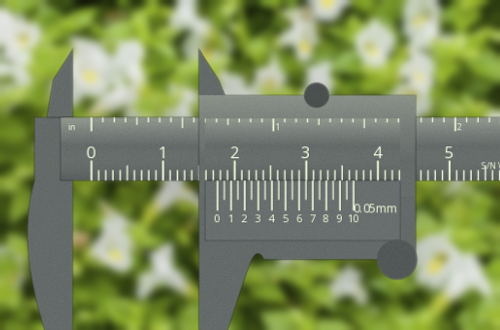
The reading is value=17.6 unit=mm
